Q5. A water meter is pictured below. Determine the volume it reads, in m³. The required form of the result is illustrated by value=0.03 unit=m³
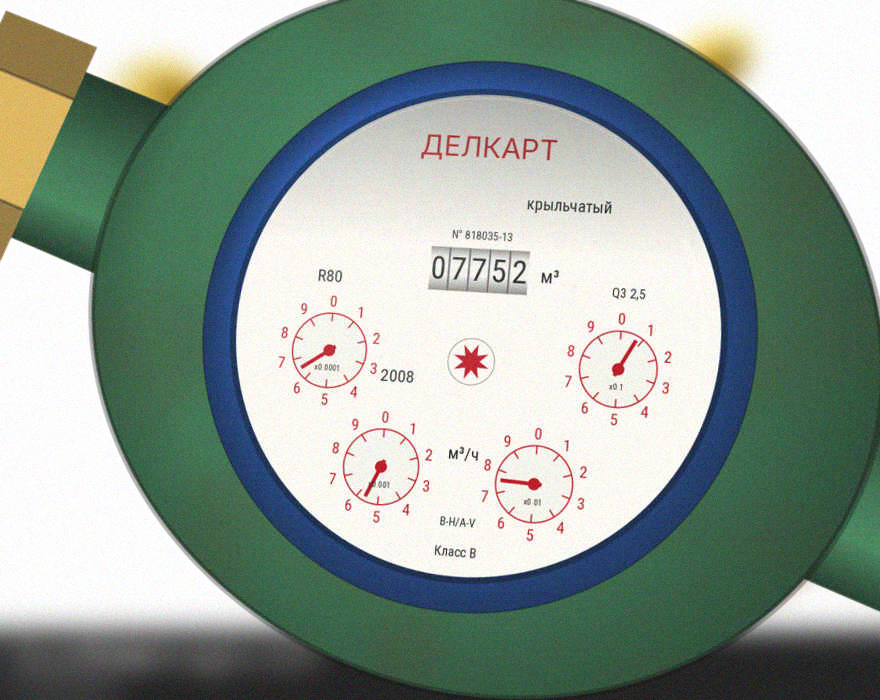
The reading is value=7752.0756 unit=m³
